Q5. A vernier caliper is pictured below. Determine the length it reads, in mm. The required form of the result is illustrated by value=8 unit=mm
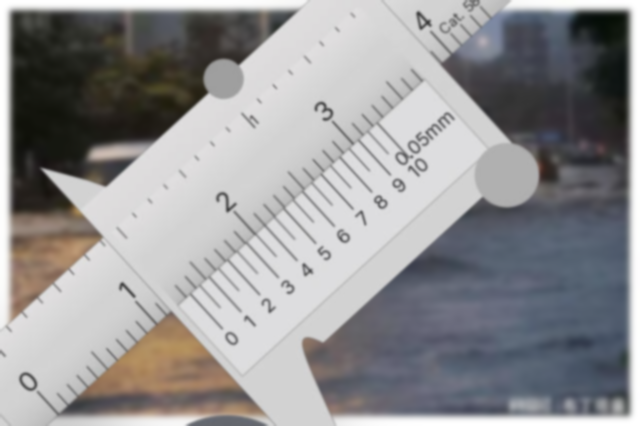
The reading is value=13.4 unit=mm
